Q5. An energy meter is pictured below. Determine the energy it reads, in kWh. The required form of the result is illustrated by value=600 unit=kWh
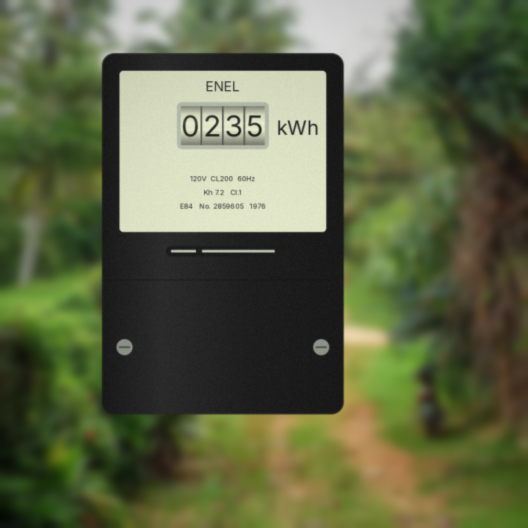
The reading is value=235 unit=kWh
